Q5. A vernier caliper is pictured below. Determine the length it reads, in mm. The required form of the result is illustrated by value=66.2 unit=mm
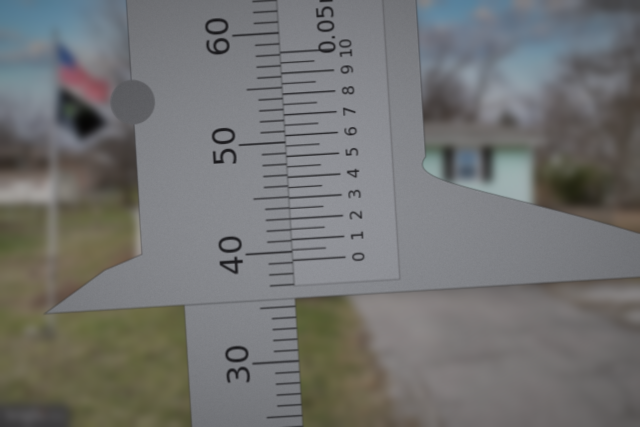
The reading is value=39.2 unit=mm
